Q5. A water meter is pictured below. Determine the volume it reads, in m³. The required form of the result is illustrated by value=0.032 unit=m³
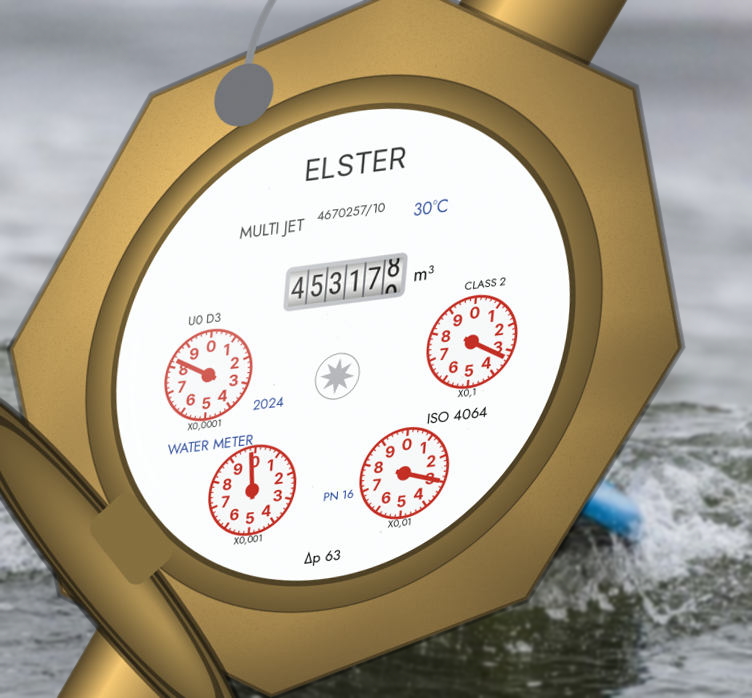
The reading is value=453178.3298 unit=m³
